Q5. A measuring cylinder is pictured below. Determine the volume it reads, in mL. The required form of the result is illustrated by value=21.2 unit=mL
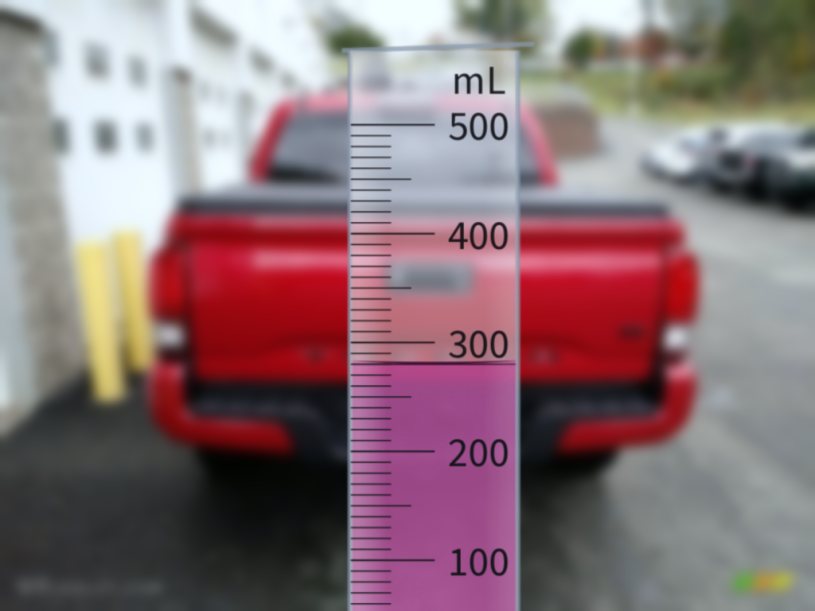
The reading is value=280 unit=mL
